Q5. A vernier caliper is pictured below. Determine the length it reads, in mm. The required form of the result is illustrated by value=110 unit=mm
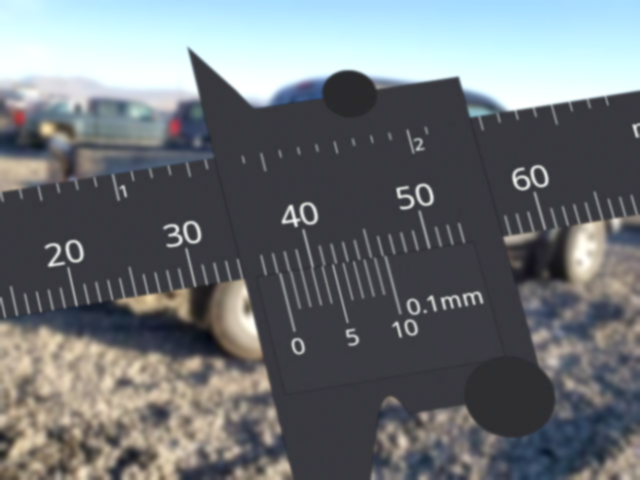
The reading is value=37.2 unit=mm
